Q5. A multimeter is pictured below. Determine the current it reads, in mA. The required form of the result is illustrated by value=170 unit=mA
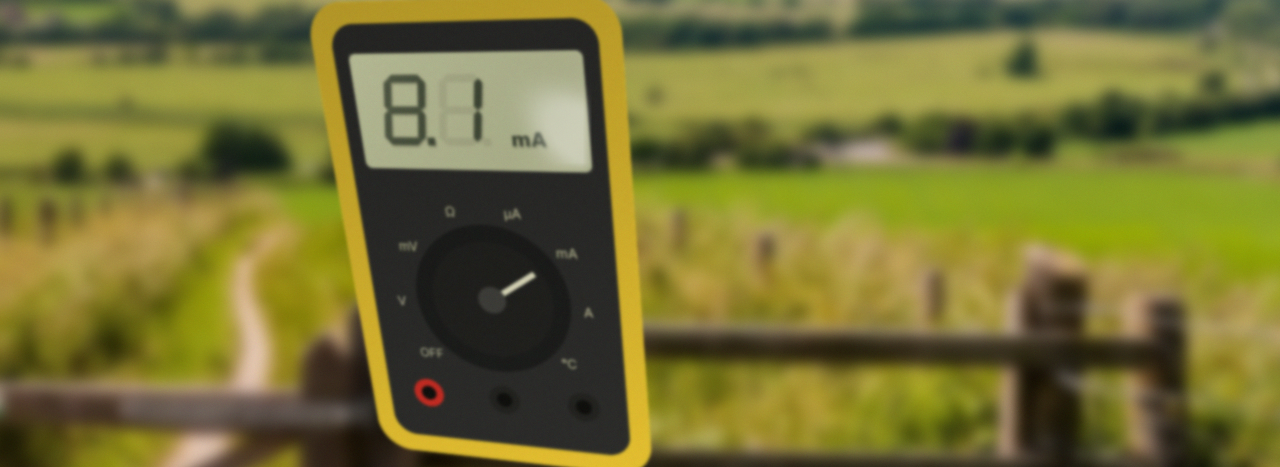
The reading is value=8.1 unit=mA
